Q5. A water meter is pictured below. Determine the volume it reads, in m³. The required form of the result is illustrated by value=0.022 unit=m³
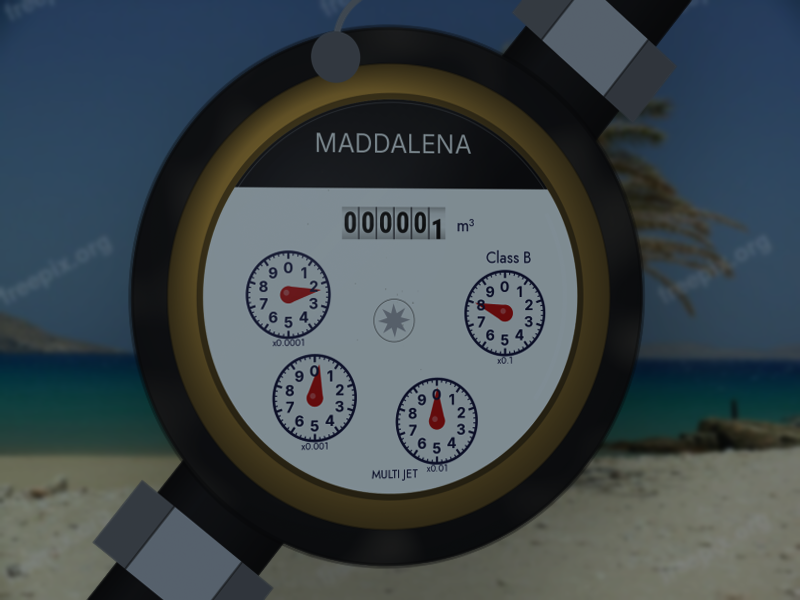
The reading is value=0.8002 unit=m³
